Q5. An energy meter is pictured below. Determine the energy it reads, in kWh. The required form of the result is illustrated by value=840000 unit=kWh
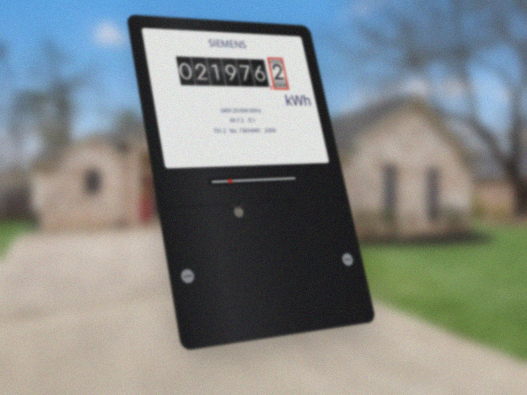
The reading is value=21976.2 unit=kWh
